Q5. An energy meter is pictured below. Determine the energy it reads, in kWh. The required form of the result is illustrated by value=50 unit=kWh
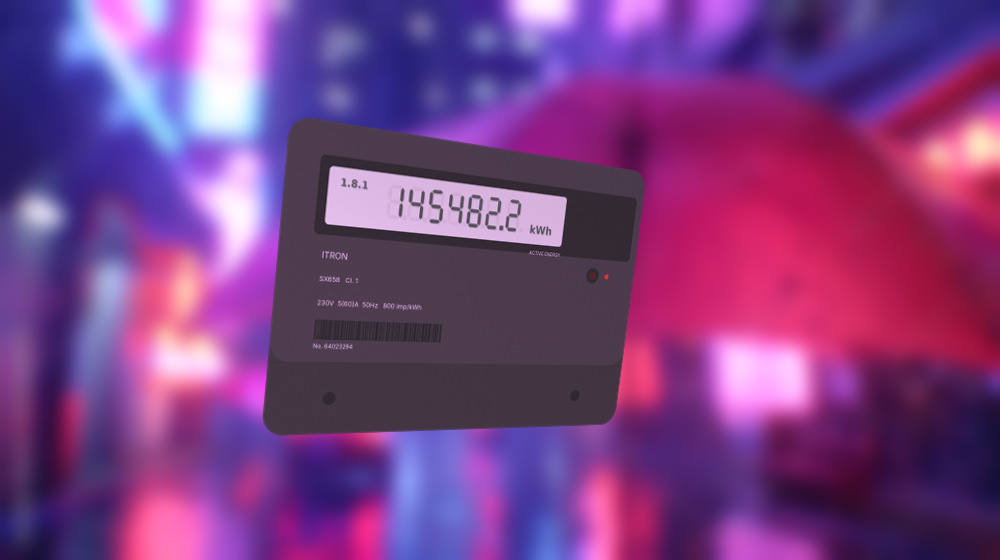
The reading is value=145482.2 unit=kWh
